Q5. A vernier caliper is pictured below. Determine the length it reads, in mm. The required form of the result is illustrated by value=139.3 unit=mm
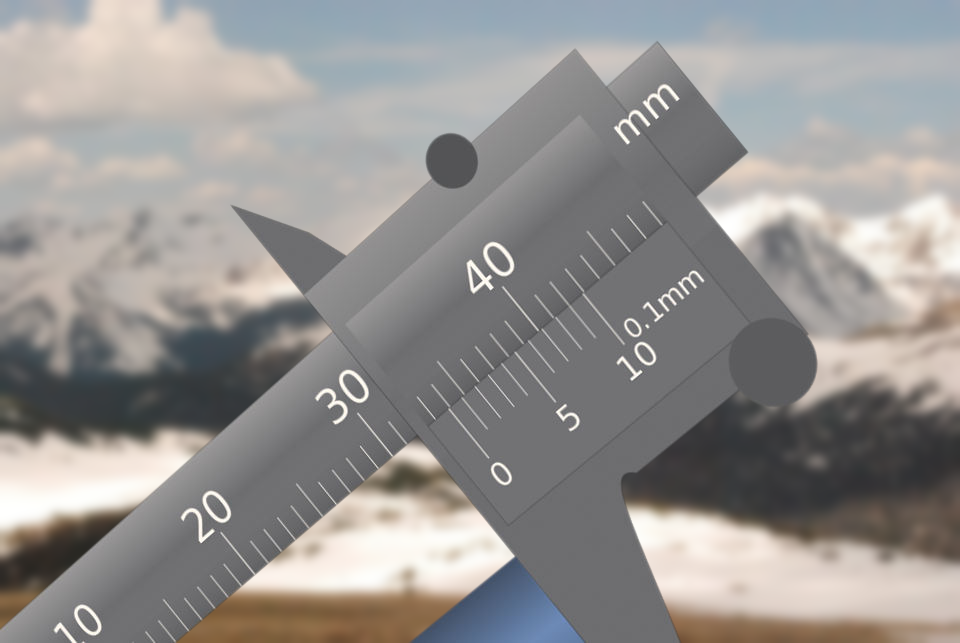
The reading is value=33.9 unit=mm
